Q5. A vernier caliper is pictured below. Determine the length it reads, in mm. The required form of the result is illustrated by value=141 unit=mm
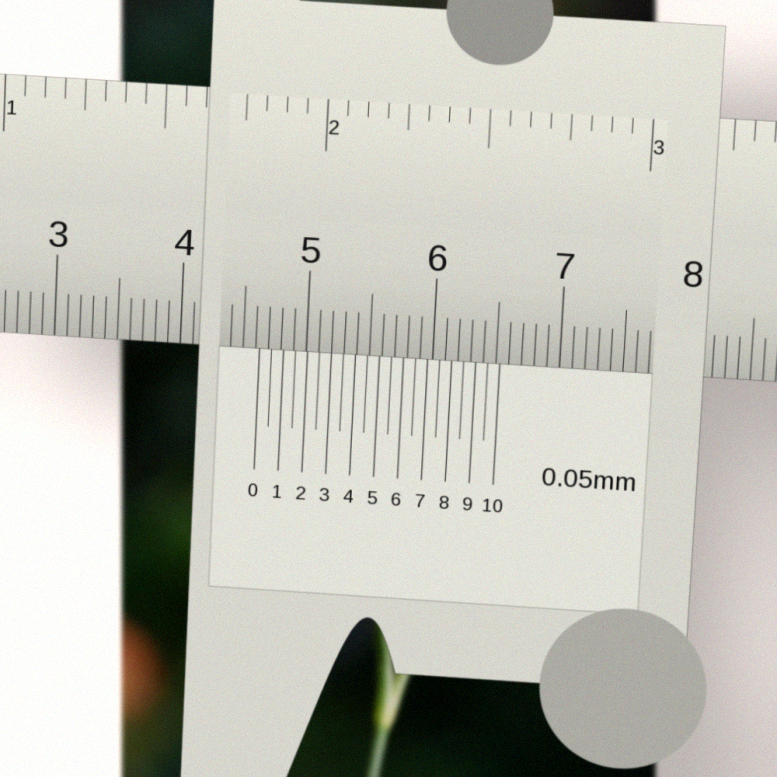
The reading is value=46.3 unit=mm
